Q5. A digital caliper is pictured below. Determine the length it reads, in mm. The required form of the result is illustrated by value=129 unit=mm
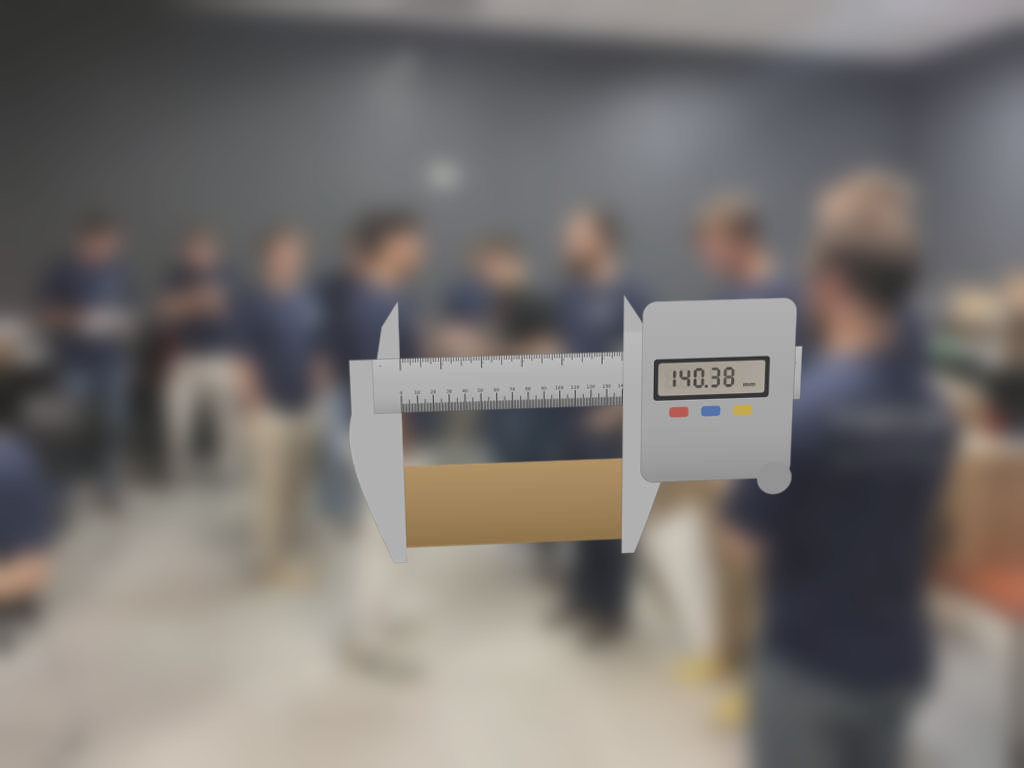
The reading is value=140.38 unit=mm
